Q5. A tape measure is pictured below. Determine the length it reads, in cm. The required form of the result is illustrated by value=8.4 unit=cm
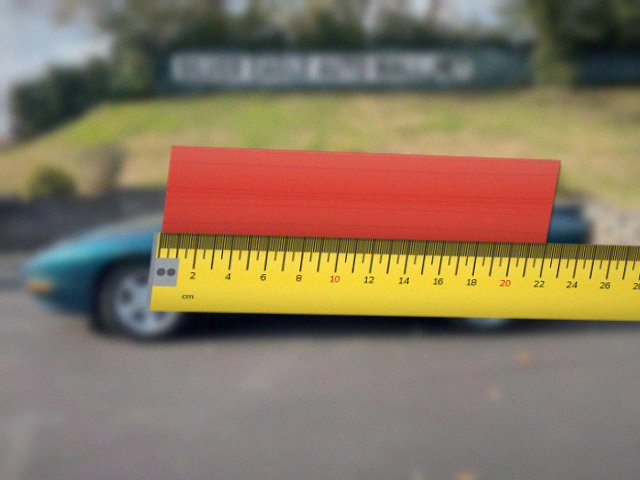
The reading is value=22 unit=cm
